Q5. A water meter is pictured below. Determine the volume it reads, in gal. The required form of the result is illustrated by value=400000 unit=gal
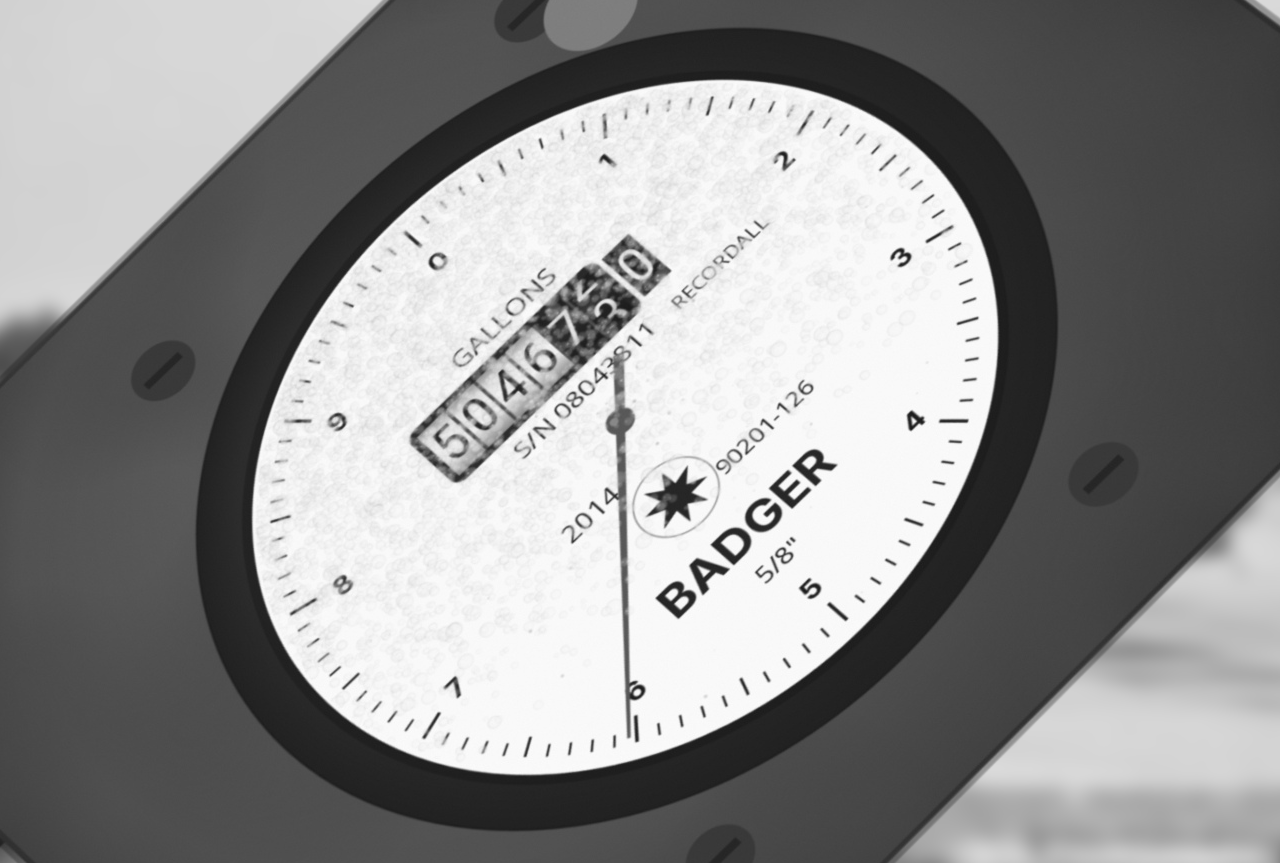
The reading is value=5046726.0 unit=gal
